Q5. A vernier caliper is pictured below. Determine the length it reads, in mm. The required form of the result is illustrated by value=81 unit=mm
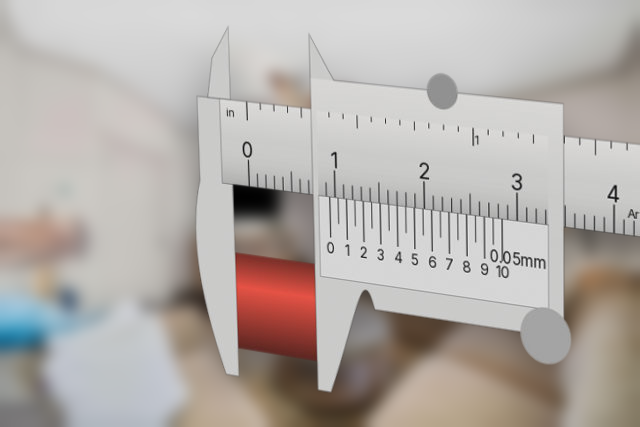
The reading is value=9.4 unit=mm
